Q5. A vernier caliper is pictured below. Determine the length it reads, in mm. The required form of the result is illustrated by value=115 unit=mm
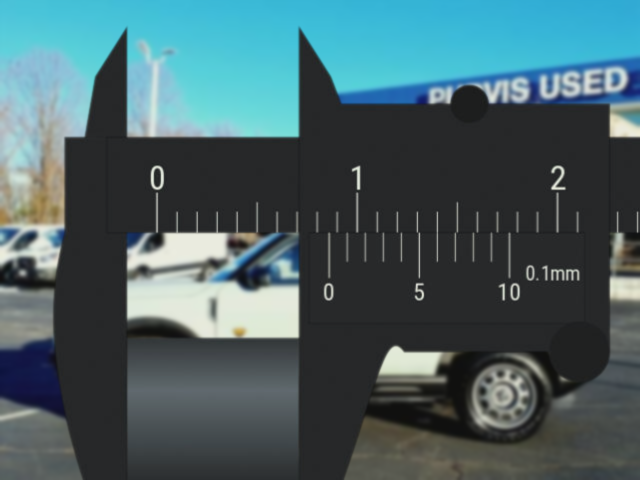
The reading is value=8.6 unit=mm
